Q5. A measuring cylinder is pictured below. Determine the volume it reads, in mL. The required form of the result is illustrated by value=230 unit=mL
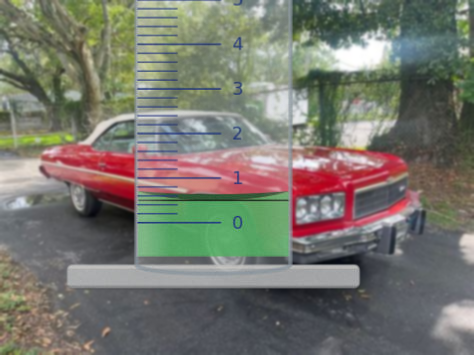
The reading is value=0.5 unit=mL
